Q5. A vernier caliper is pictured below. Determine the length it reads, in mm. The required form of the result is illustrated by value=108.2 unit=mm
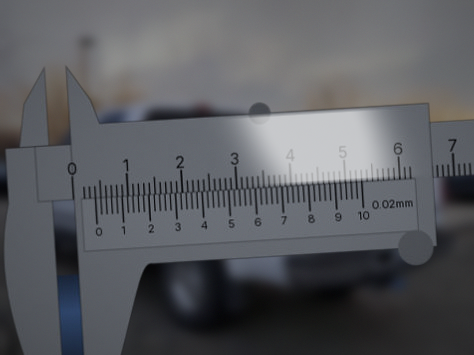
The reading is value=4.0 unit=mm
